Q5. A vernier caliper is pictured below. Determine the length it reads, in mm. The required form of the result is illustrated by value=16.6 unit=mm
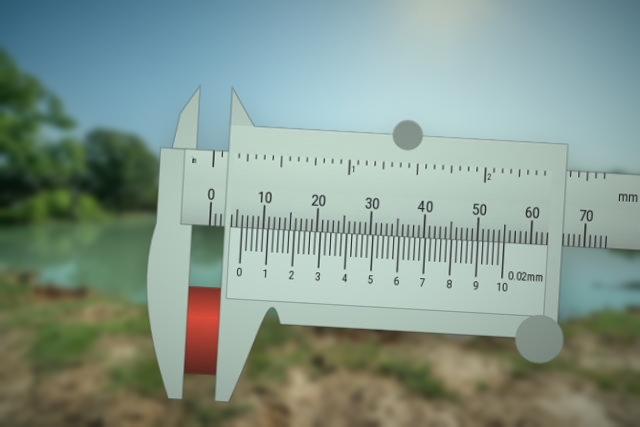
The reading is value=6.0 unit=mm
